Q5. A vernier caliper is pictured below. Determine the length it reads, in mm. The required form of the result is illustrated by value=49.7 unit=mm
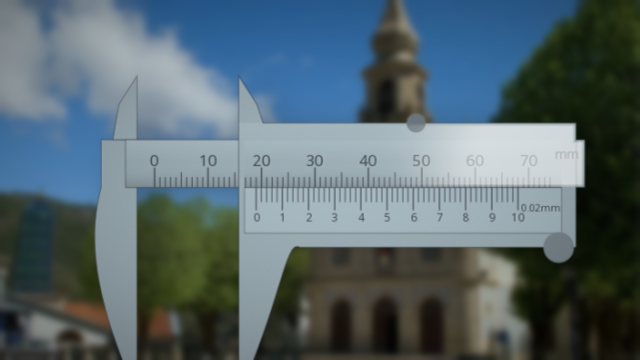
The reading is value=19.0 unit=mm
